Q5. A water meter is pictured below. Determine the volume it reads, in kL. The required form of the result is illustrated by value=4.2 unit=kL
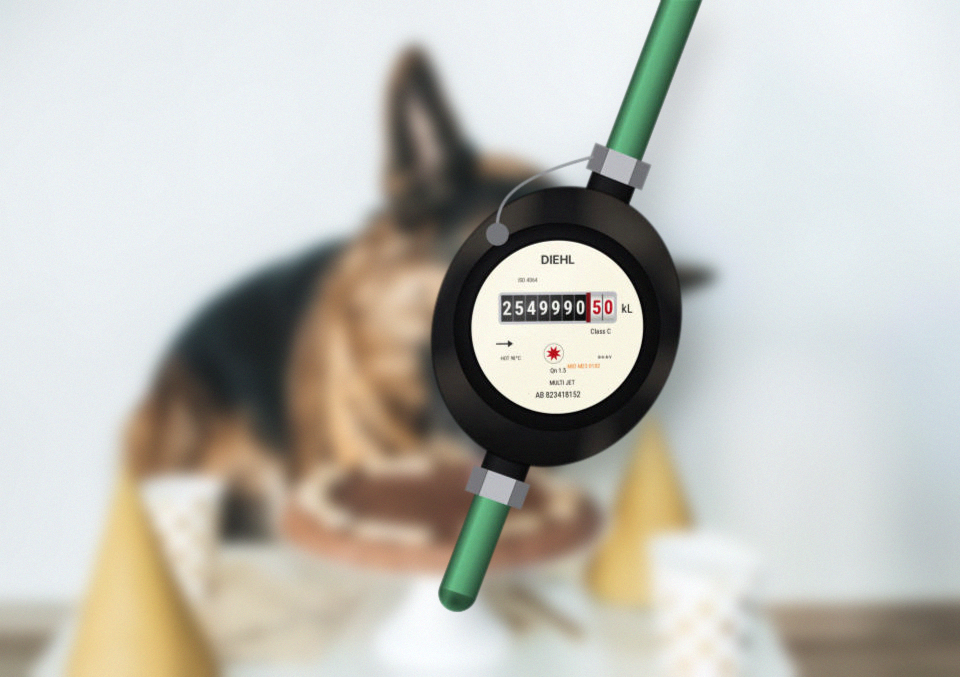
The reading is value=2549990.50 unit=kL
